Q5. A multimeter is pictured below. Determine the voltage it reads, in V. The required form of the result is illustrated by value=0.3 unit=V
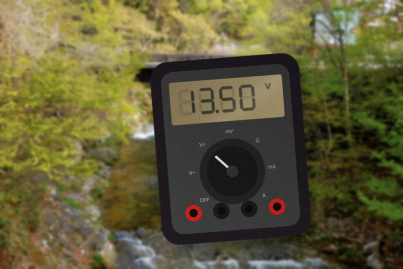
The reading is value=13.50 unit=V
